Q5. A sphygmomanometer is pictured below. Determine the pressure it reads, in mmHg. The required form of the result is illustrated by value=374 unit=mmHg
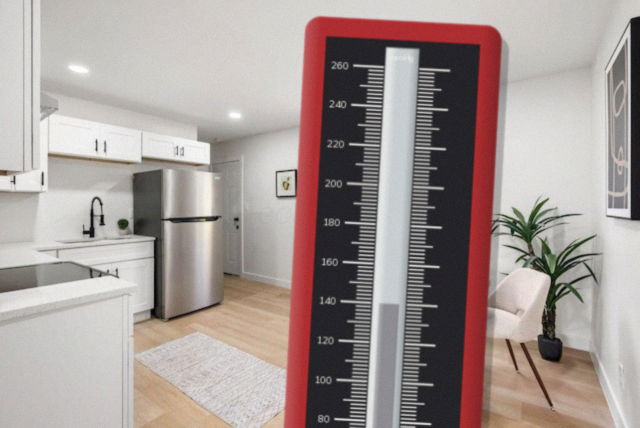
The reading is value=140 unit=mmHg
